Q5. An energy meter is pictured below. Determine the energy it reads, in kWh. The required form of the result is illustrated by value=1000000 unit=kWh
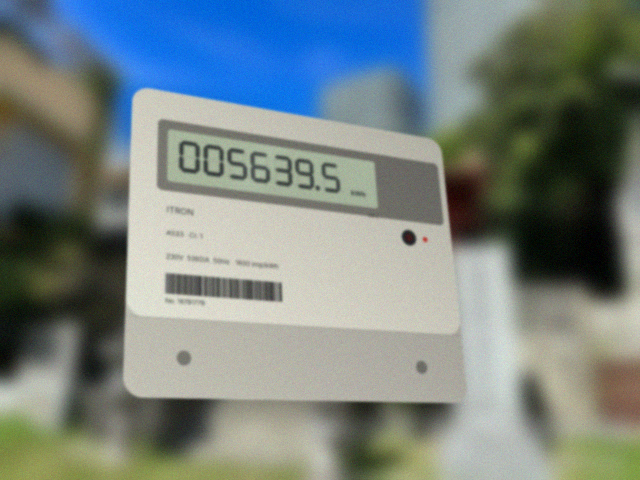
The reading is value=5639.5 unit=kWh
